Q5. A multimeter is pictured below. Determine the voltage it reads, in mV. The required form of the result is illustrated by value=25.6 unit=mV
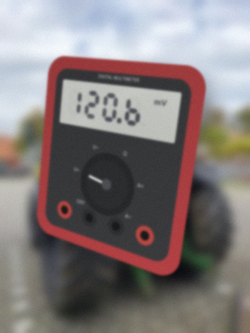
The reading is value=120.6 unit=mV
